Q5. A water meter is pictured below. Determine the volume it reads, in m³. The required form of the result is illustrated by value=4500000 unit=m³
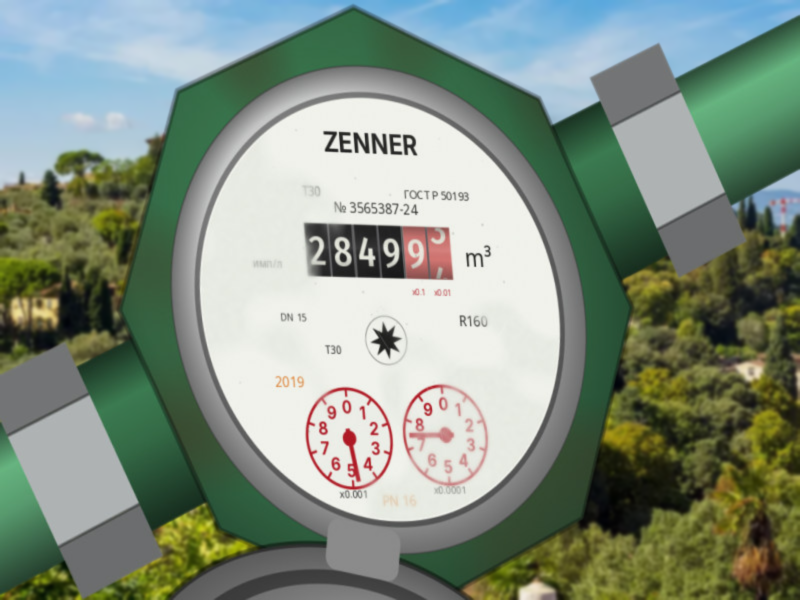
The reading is value=2849.9347 unit=m³
